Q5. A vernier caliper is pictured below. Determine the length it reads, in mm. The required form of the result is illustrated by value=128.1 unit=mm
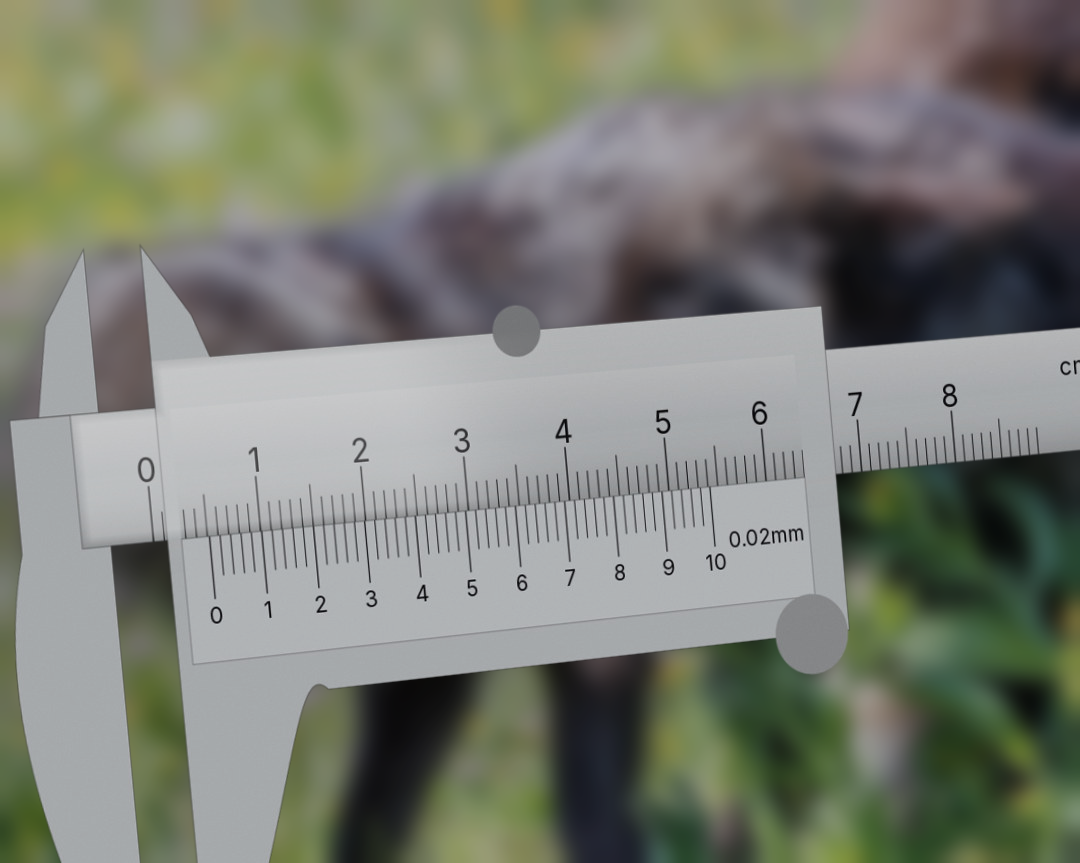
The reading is value=5.2 unit=mm
